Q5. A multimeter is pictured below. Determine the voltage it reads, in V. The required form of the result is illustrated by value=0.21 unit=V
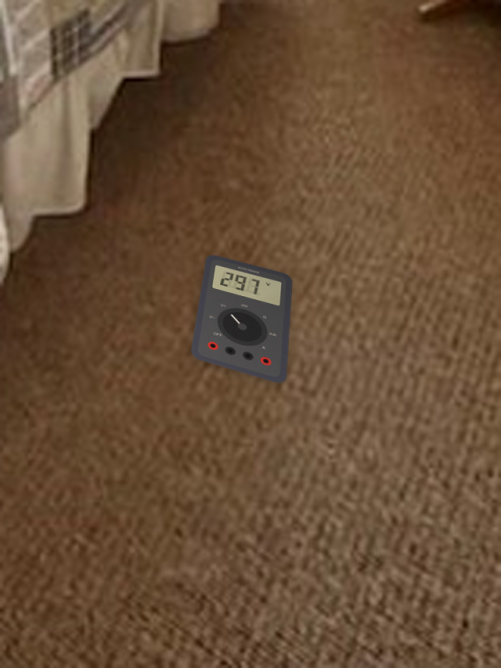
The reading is value=297 unit=V
